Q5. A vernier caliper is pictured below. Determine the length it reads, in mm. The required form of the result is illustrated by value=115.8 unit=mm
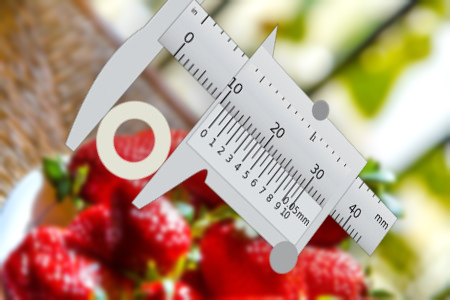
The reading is value=11.0 unit=mm
